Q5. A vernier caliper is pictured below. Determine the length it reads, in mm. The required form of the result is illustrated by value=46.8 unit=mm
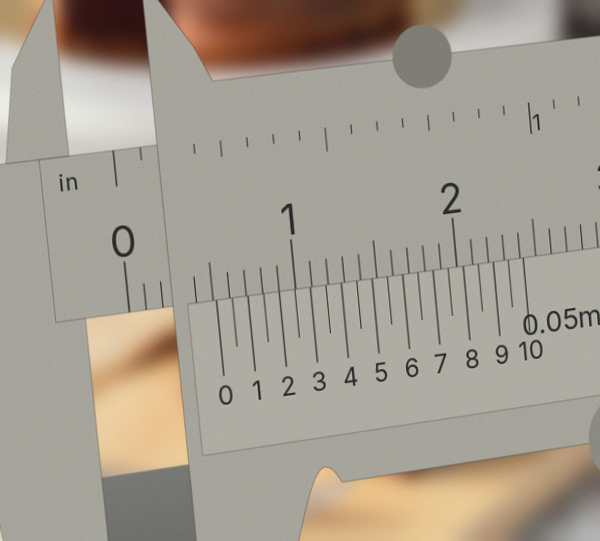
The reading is value=5.2 unit=mm
